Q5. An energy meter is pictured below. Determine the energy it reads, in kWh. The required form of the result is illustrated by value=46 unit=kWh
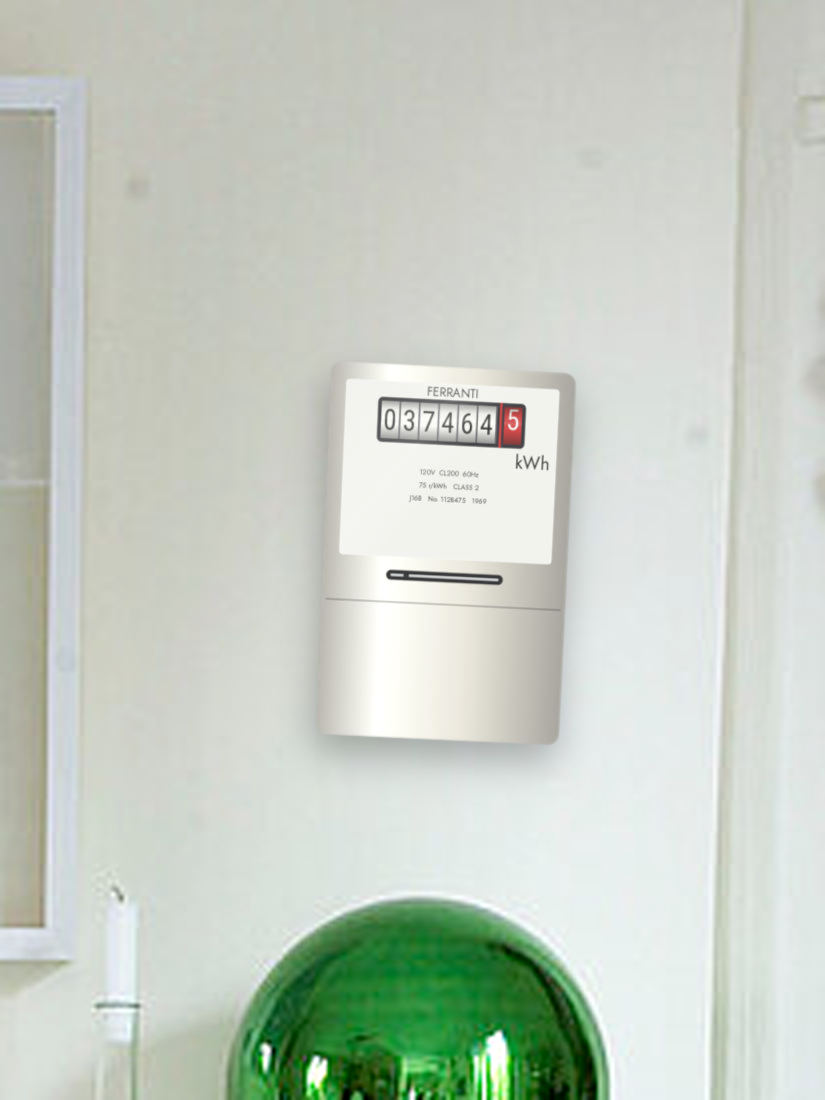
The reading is value=37464.5 unit=kWh
